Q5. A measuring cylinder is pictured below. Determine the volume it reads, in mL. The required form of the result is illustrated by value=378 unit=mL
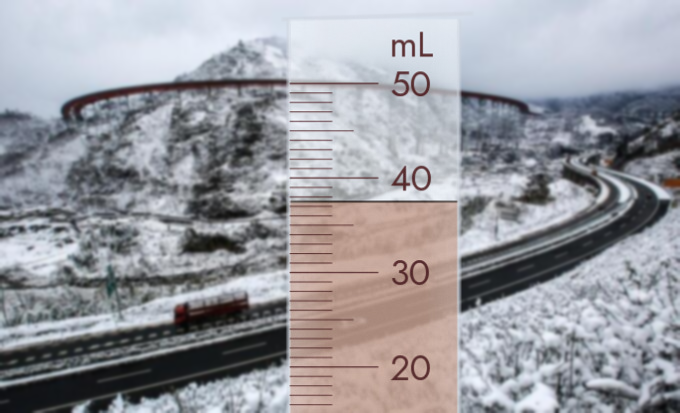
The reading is value=37.5 unit=mL
